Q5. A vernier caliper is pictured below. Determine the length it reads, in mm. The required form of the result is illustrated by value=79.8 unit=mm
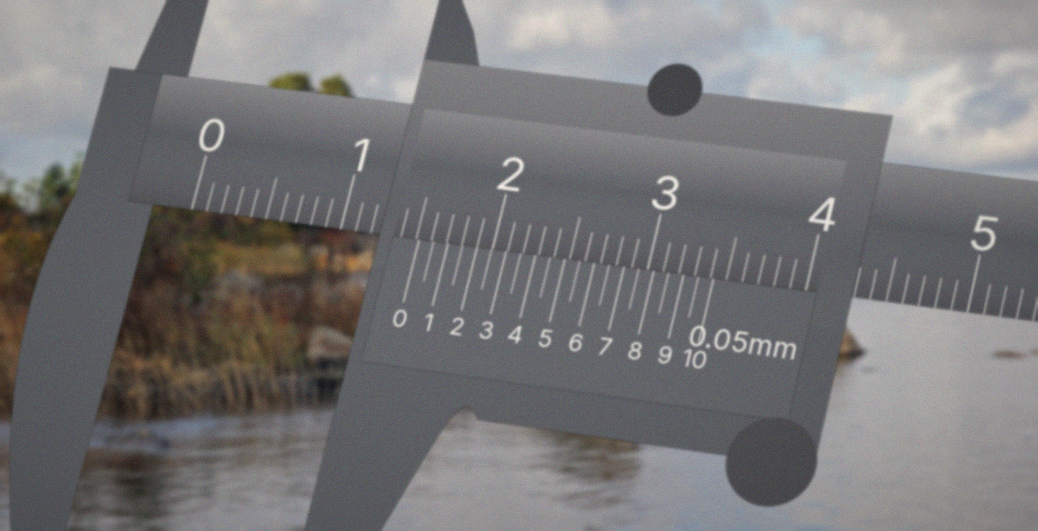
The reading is value=15.2 unit=mm
